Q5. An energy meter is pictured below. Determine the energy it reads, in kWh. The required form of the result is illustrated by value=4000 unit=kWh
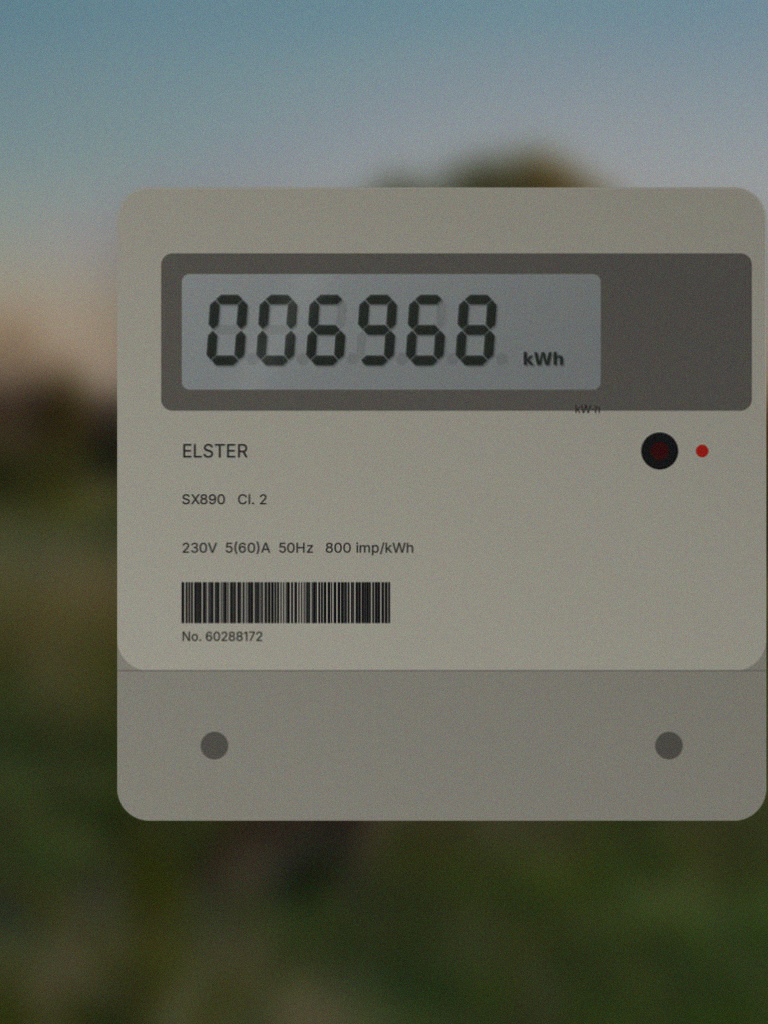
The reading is value=6968 unit=kWh
